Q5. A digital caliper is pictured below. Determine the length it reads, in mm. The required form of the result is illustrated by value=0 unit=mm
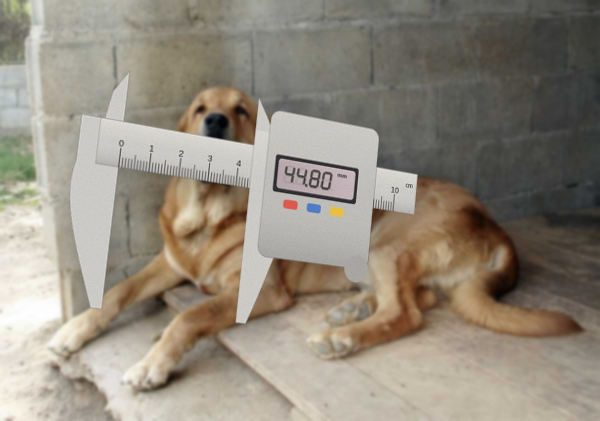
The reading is value=44.80 unit=mm
